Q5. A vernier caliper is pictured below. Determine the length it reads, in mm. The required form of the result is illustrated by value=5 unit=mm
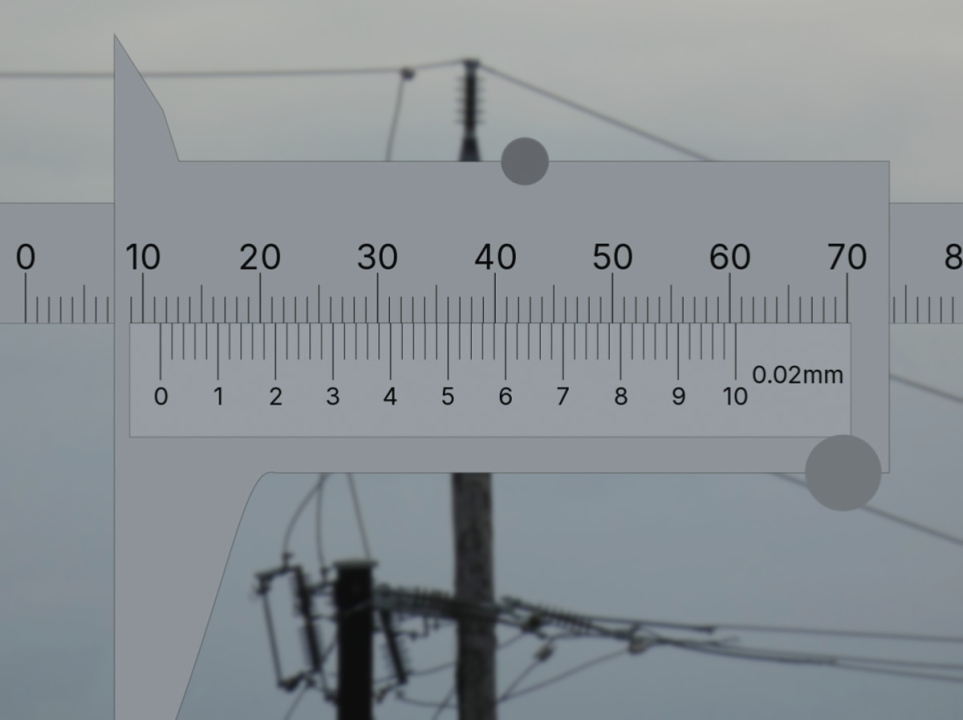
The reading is value=11.5 unit=mm
